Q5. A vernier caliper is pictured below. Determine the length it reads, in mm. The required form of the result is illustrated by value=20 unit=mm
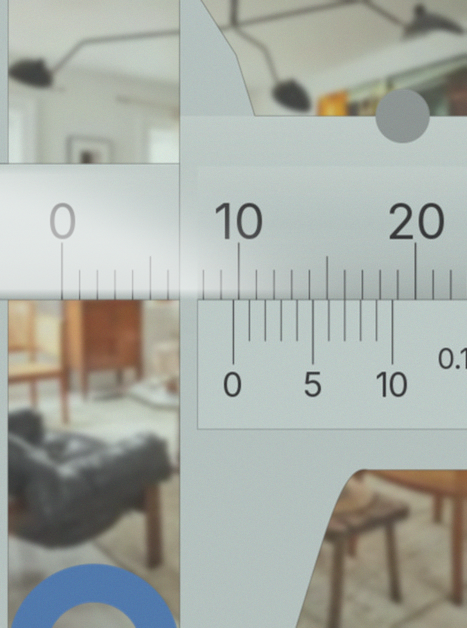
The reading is value=9.7 unit=mm
